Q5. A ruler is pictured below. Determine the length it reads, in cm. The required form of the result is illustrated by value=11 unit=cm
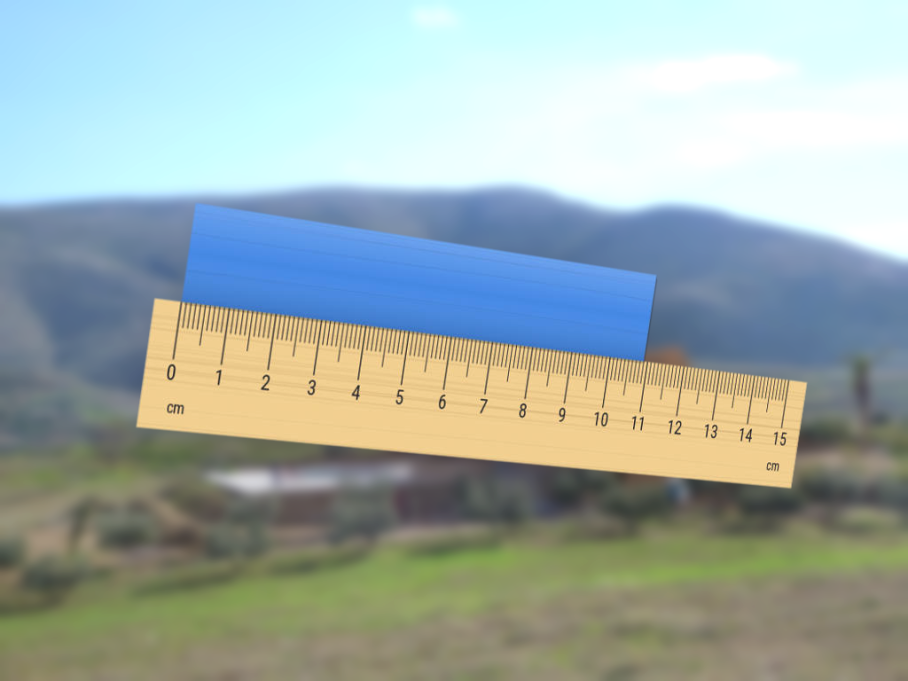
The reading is value=10.9 unit=cm
